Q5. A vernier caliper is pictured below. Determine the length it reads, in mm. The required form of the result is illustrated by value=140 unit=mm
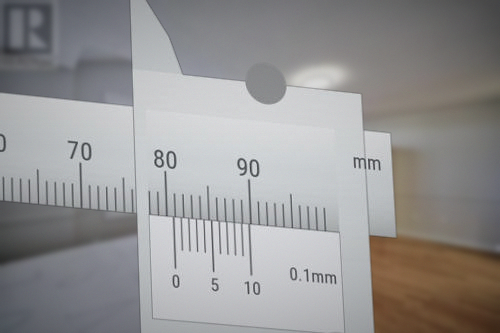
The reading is value=80.8 unit=mm
